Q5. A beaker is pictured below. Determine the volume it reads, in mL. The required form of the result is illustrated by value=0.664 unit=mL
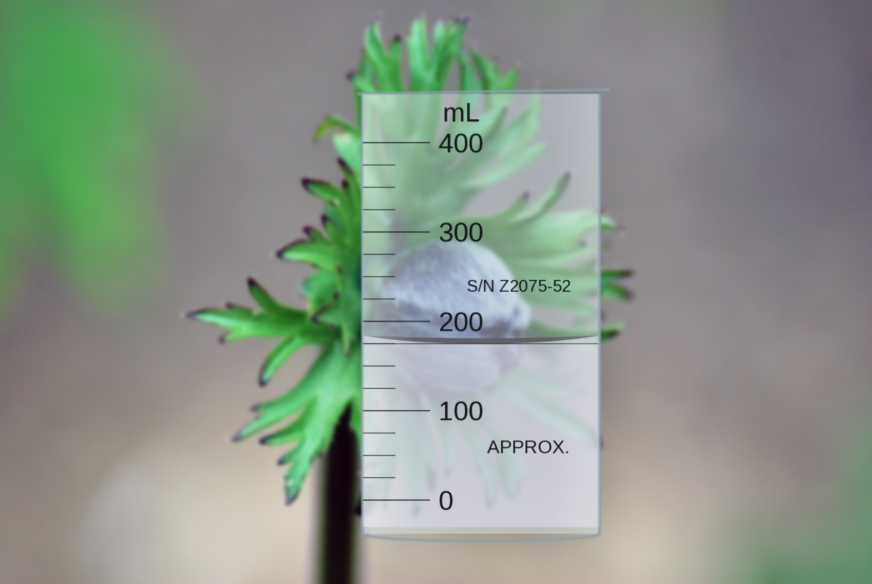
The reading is value=175 unit=mL
